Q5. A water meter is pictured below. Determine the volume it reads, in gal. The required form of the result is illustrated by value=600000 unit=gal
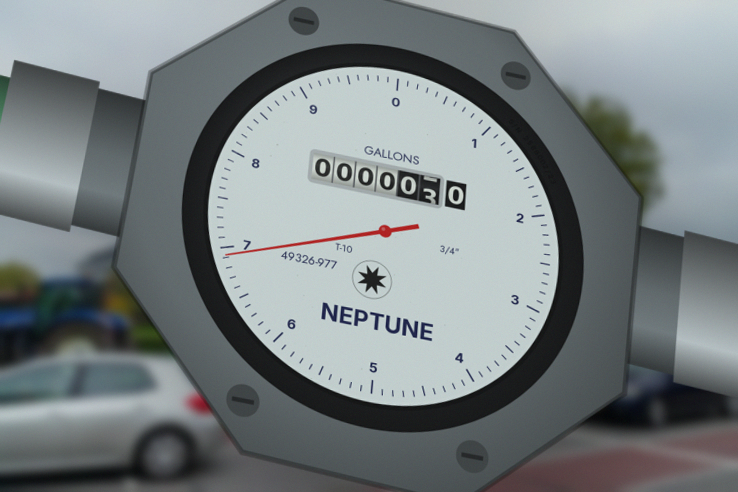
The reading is value=26.9 unit=gal
